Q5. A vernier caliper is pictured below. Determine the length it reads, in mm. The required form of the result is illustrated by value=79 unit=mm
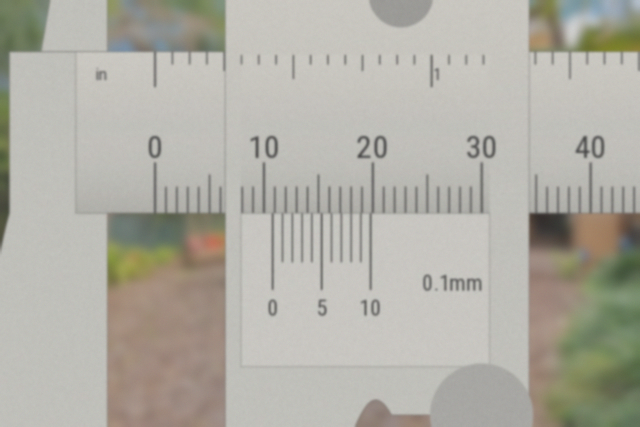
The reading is value=10.8 unit=mm
